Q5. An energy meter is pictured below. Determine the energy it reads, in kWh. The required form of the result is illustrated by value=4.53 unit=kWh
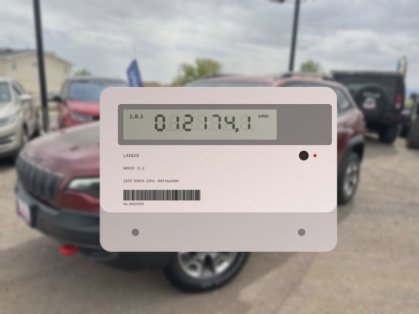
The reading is value=12174.1 unit=kWh
